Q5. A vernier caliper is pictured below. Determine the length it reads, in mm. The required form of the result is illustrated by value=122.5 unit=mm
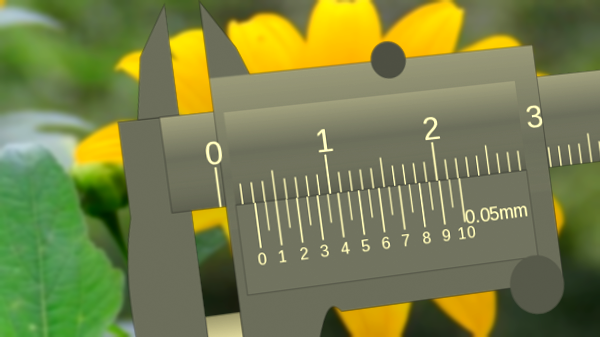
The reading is value=3.1 unit=mm
